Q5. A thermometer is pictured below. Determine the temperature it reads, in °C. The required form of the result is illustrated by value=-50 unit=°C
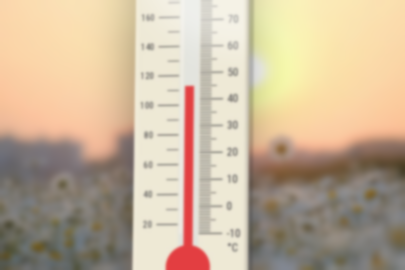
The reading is value=45 unit=°C
